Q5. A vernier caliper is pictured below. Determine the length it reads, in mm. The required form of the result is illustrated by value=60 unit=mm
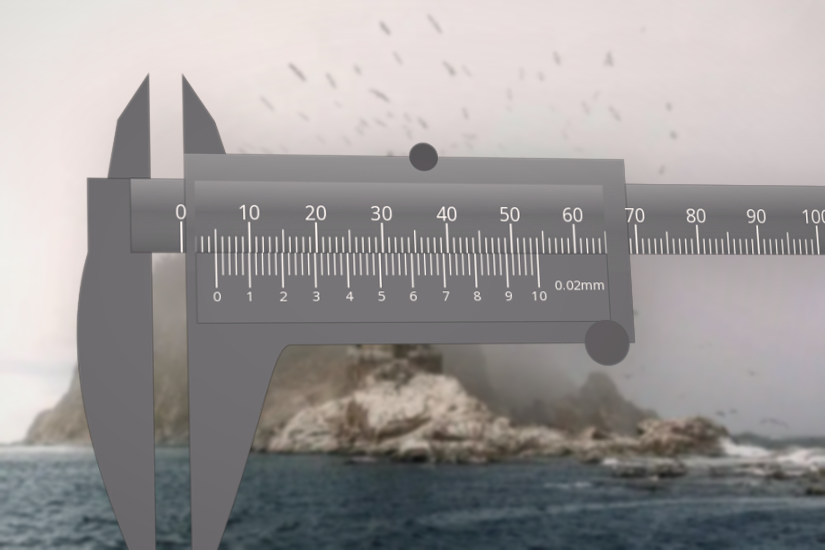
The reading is value=5.0 unit=mm
